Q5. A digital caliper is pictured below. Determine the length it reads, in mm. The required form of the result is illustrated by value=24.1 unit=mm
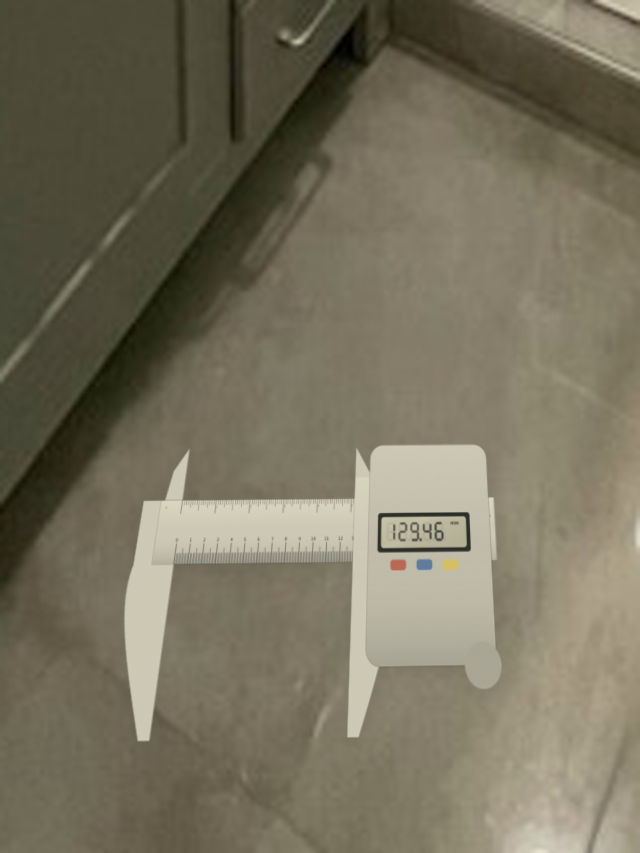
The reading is value=129.46 unit=mm
